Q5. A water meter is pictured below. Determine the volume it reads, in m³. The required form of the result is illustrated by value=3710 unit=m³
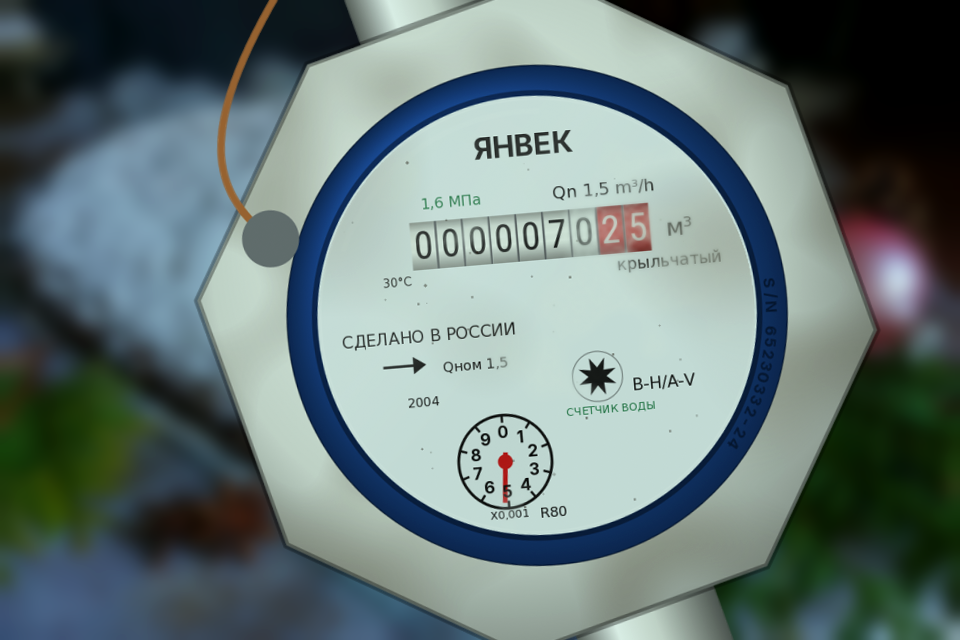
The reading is value=70.255 unit=m³
